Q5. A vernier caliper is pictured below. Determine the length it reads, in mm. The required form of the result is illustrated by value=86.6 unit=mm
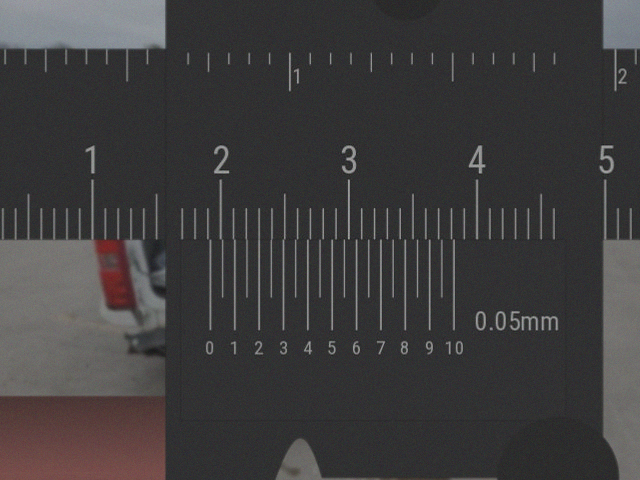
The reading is value=19.2 unit=mm
